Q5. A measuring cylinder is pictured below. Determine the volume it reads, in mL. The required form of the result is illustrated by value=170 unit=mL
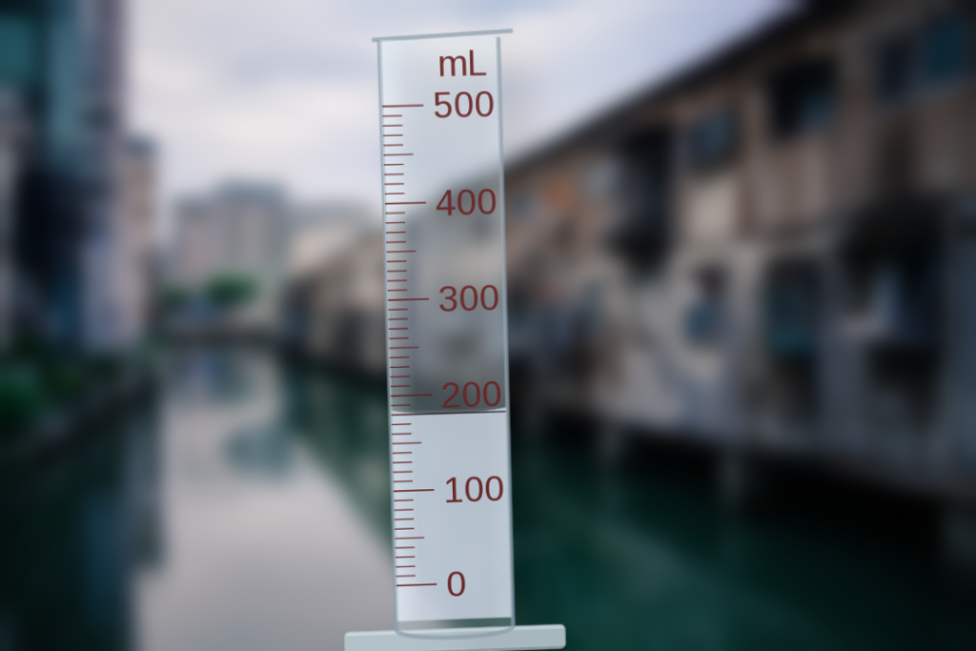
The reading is value=180 unit=mL
